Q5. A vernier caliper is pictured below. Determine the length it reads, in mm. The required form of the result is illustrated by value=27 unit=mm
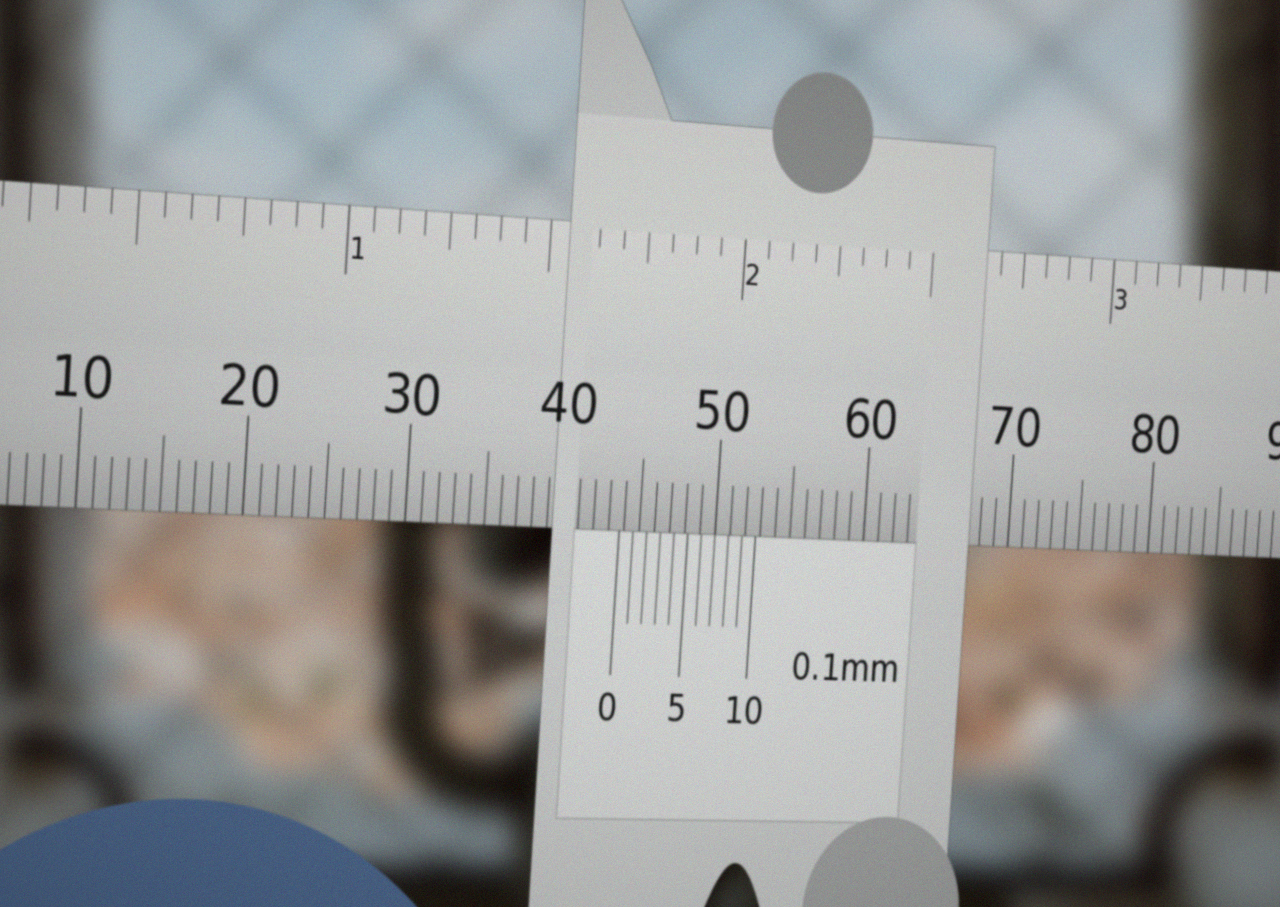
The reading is value=43.7 unit=mm
